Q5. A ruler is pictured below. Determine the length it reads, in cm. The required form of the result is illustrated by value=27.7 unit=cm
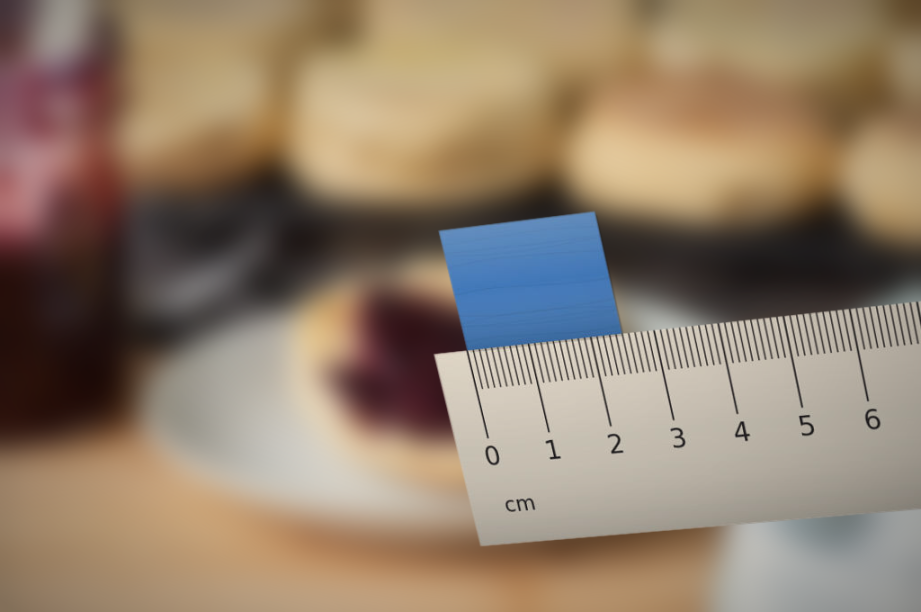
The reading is value=2.5 unit=cm
